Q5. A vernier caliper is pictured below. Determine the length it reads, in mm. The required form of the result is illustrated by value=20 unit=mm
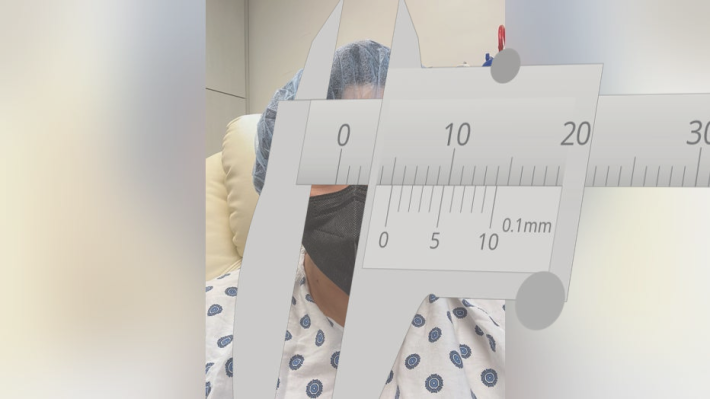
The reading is value=5.1 unit=mm
